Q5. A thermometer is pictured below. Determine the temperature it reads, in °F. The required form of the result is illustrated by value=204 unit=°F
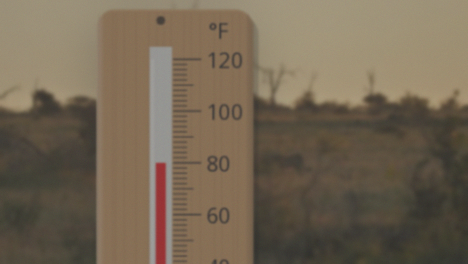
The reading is value=80 unit=°F
